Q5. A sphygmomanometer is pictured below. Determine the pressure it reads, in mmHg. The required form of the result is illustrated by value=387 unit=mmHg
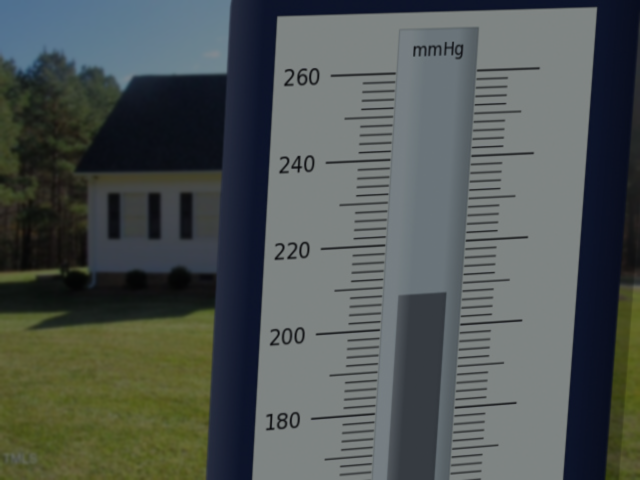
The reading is value=208 unit=mmHg
